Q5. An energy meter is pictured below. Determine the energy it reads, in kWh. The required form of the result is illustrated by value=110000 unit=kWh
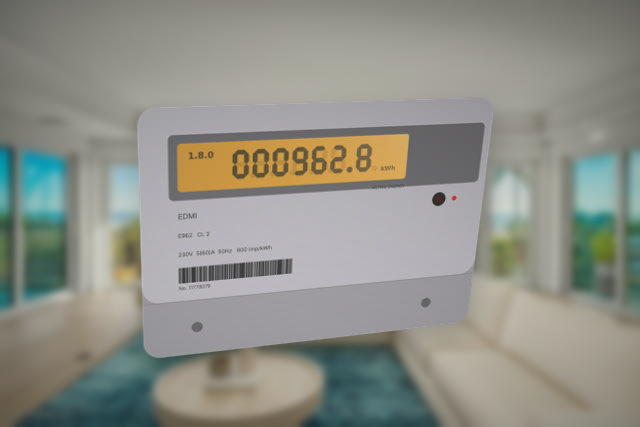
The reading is value=962.8 unit=kWh
